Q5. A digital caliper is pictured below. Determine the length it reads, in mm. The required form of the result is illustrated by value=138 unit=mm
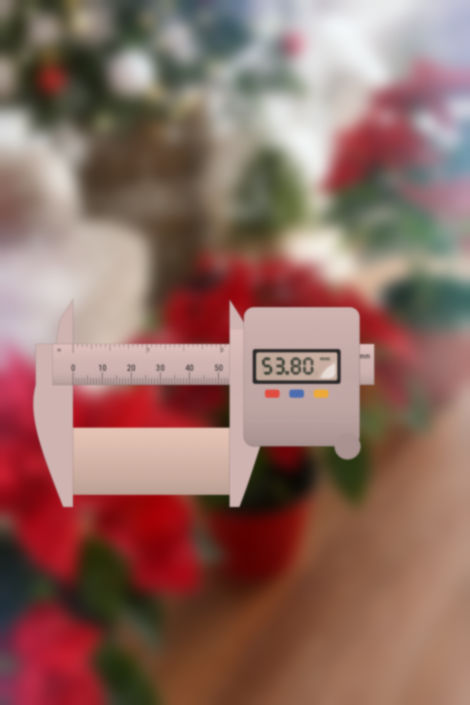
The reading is value=53.80 unit=mm
